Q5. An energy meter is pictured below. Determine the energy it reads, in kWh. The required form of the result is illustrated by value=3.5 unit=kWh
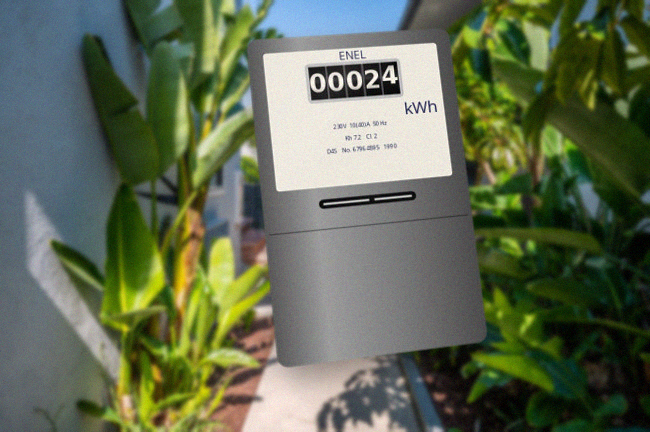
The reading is value=24 unit=kWh
